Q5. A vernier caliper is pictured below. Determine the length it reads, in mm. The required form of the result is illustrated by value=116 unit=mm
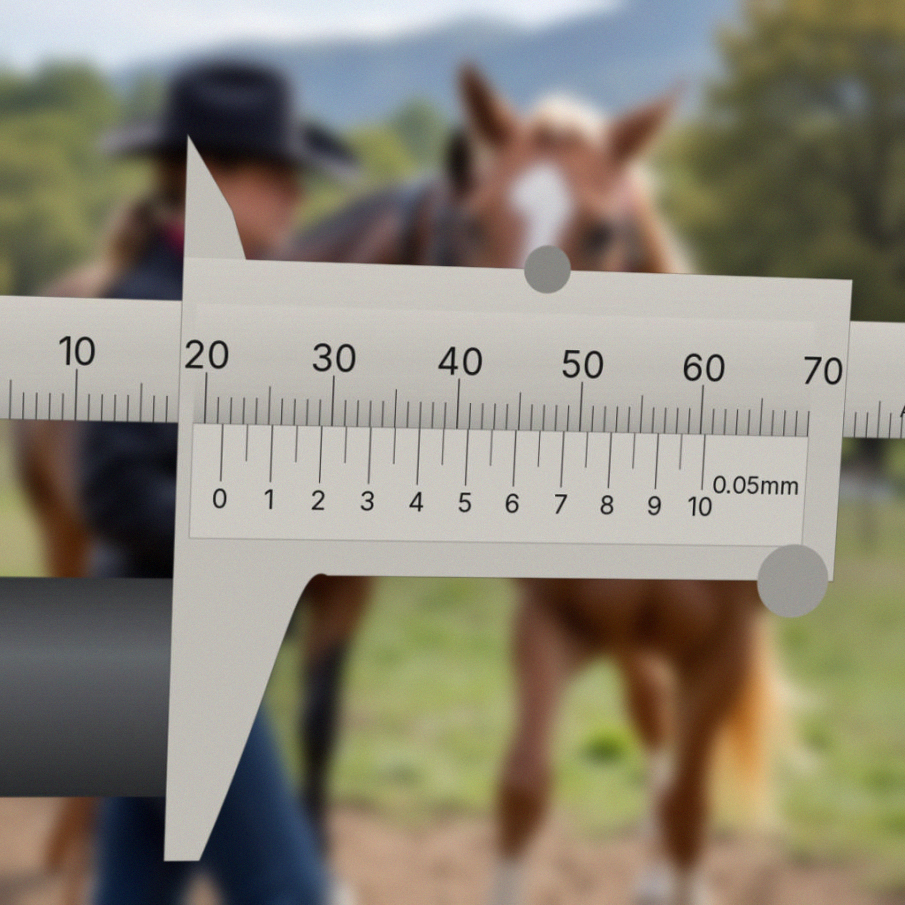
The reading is value=21.4 unit=mm
